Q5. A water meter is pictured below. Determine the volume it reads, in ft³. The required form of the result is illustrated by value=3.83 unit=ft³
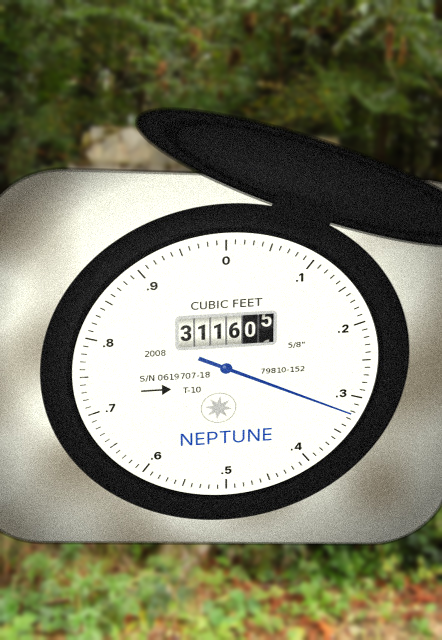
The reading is value=311605.32 unit=ft³
